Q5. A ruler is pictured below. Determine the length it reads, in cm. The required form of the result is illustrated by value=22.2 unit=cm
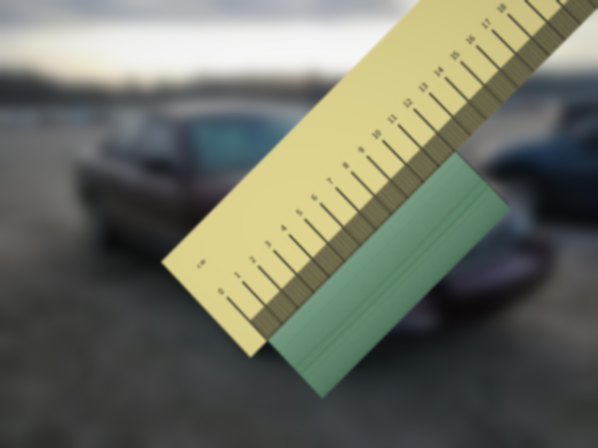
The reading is value=12 unit=cm
